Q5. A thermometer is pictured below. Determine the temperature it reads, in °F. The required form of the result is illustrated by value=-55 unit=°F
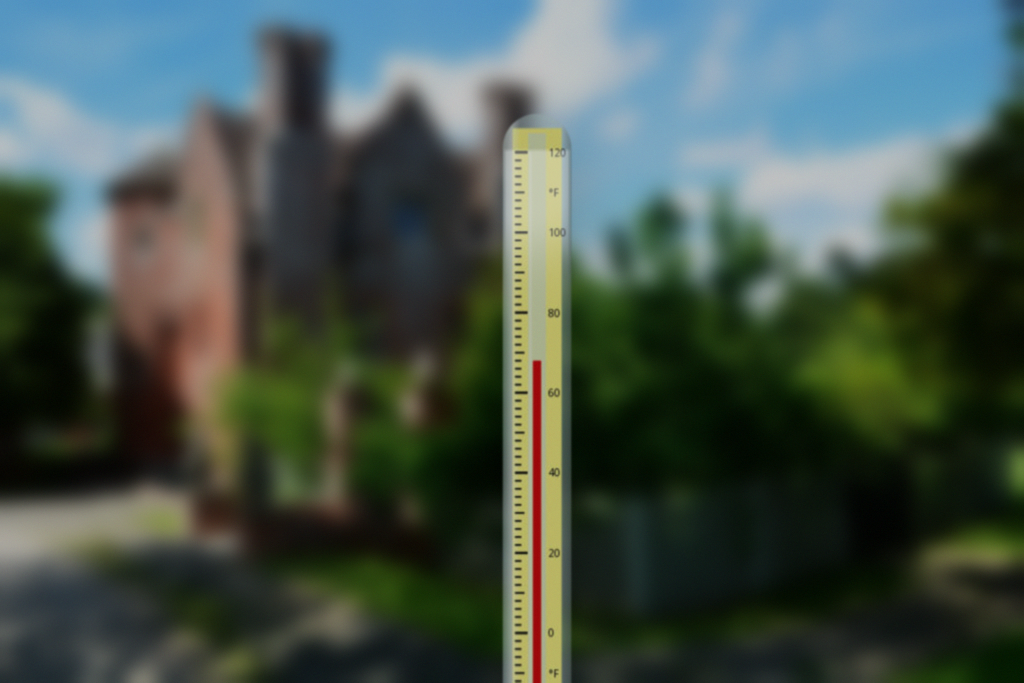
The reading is value=68 unit=°F
